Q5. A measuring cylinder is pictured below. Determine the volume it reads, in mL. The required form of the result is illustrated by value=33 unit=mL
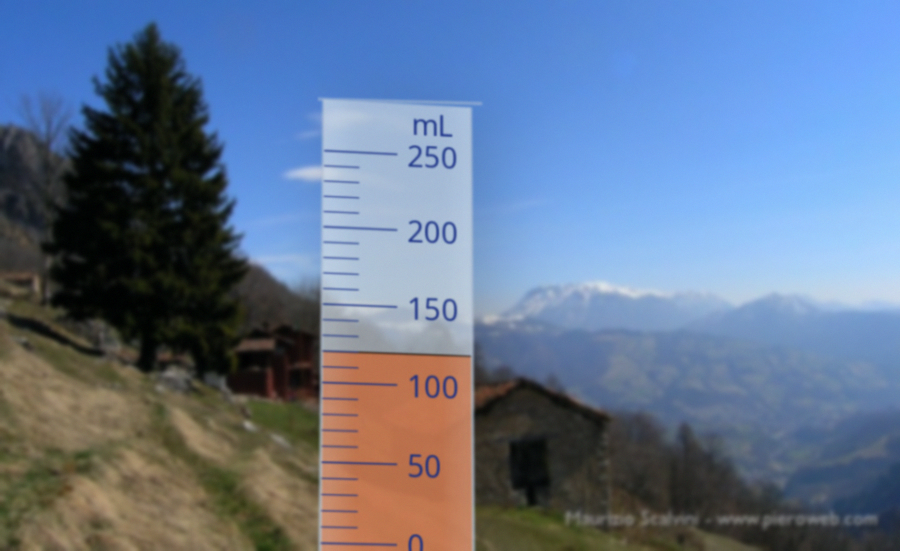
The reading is value=120 unit=mL
